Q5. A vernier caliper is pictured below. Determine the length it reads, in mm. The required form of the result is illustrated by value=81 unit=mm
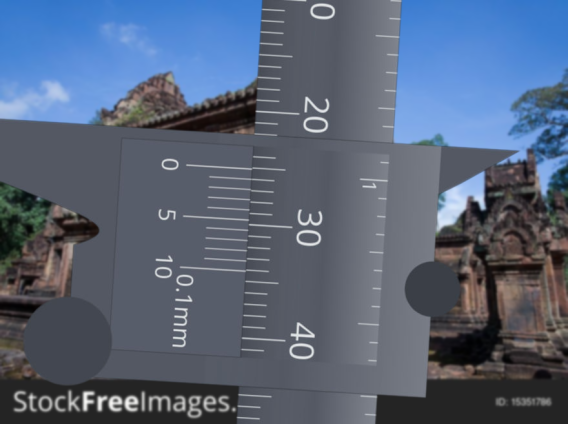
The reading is value=25.1 unit=mm
